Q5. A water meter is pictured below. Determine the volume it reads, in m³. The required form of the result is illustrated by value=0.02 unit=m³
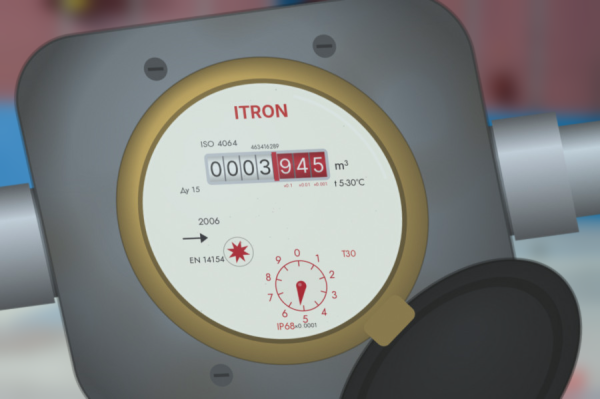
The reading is value=3.9455 unit=m³
